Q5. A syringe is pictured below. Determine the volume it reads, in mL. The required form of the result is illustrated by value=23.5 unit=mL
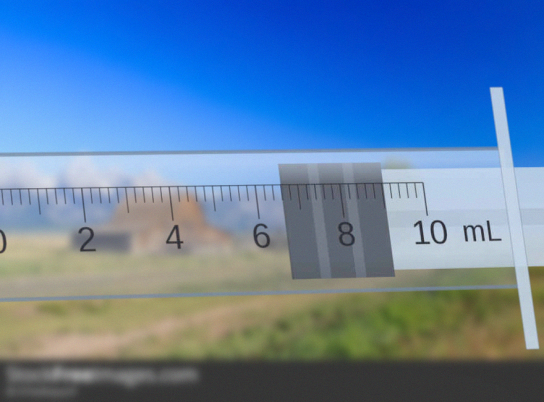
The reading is value=6.6 unit=mL
